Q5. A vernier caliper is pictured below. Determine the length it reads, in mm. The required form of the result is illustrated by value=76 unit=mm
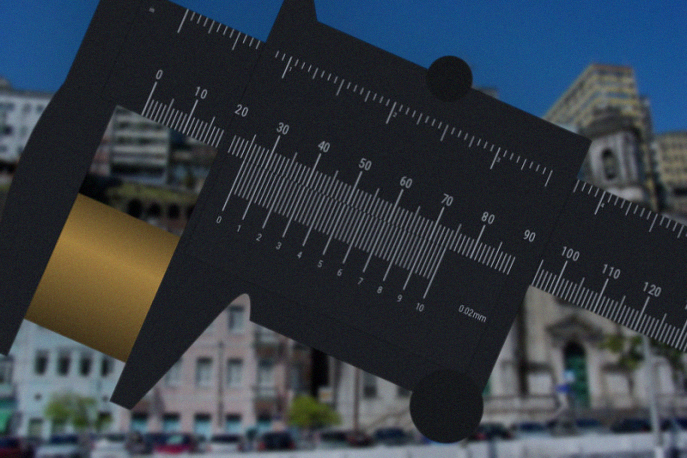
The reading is value=25.0 unit=mm
